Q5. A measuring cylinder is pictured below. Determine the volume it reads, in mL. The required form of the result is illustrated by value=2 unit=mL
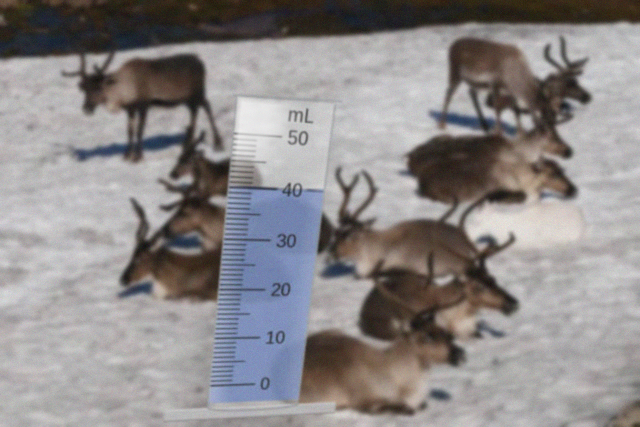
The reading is value=40 unit=mL
